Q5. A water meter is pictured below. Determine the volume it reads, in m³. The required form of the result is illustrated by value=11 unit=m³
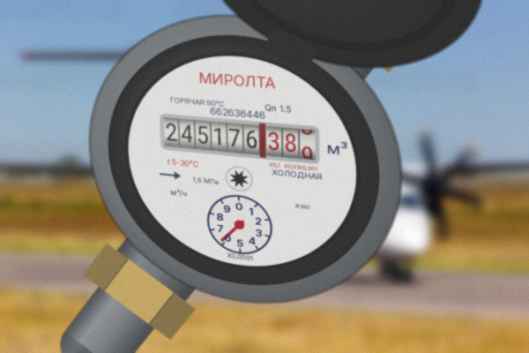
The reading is value=245176.3886 unit=m³
